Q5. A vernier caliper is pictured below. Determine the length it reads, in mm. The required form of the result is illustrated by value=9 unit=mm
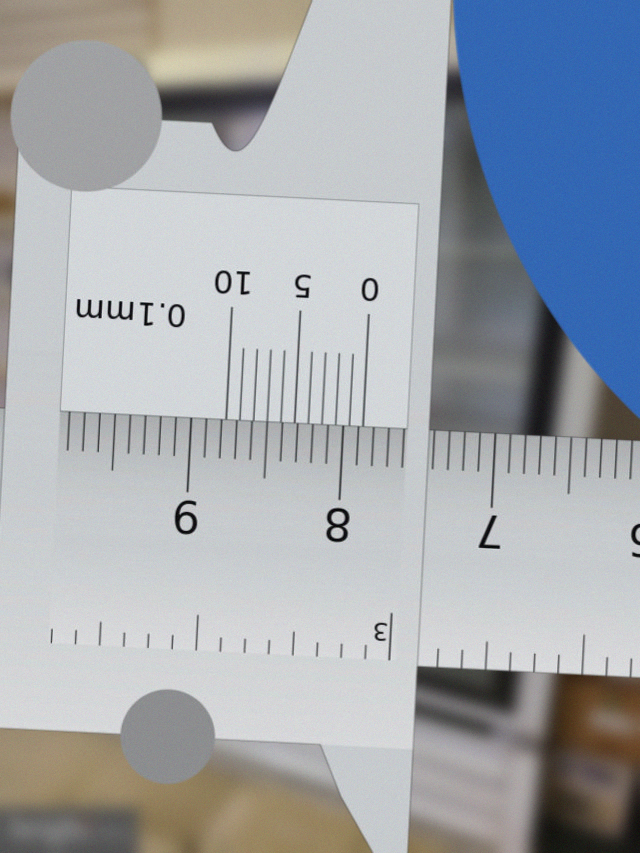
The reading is value=78.7 unit=mm
